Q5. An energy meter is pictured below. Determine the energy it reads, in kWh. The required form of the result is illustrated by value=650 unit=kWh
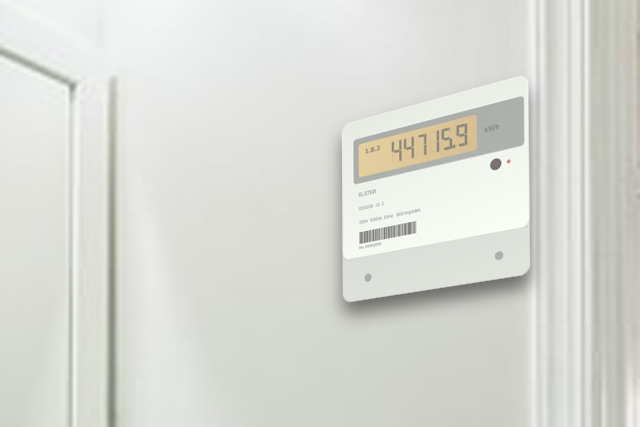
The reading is value=44715.9 unit=kWh
